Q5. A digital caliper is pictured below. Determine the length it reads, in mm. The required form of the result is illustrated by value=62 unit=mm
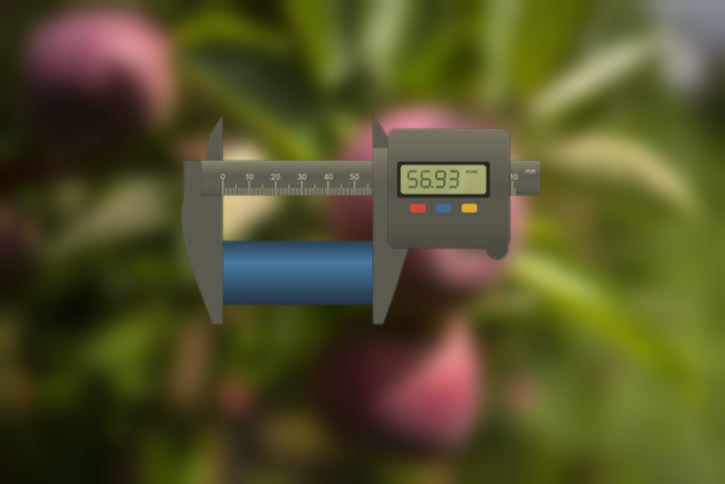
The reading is value=56.93 unit=mm
